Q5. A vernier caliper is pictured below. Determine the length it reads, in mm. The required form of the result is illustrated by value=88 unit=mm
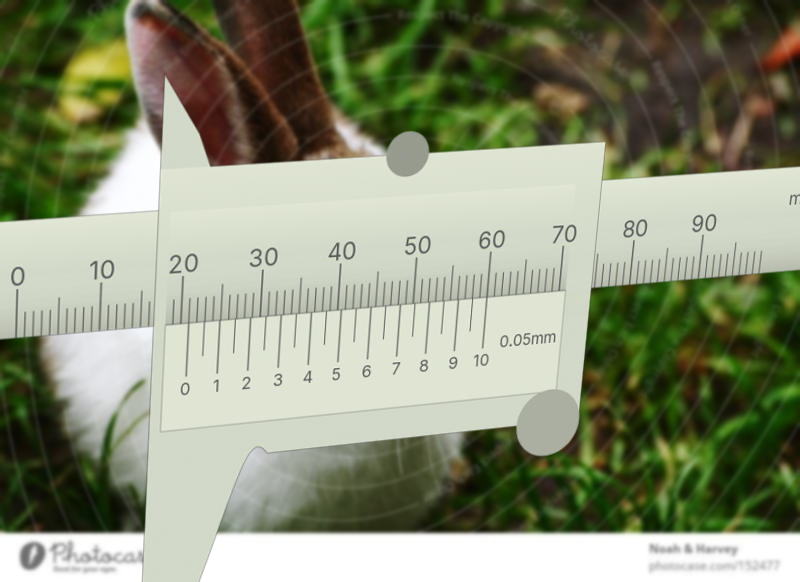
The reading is value=21.0 unit=mm
